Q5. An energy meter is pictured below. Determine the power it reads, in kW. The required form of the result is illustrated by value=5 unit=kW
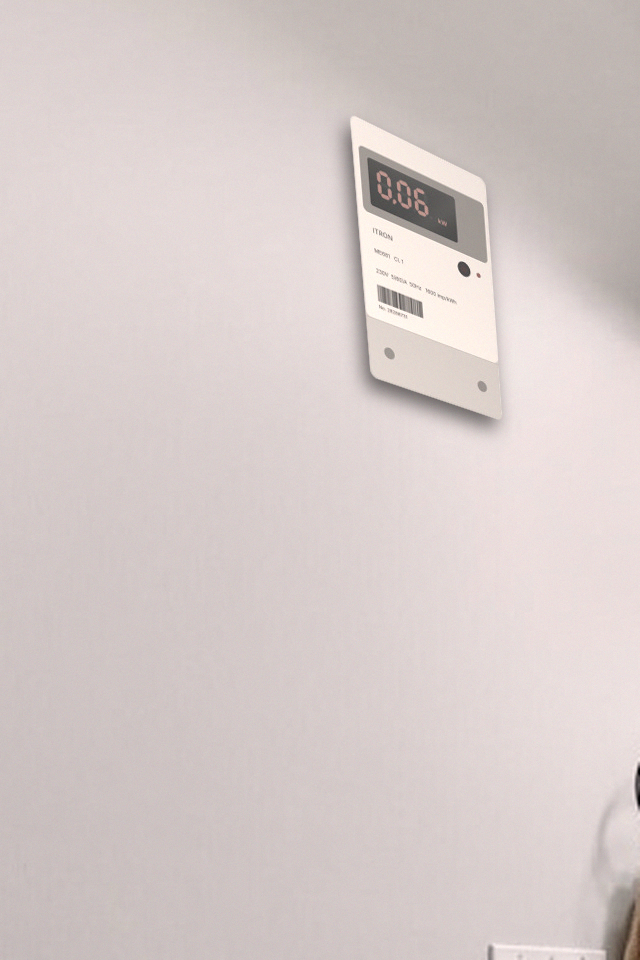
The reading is value=0.06 unit=kW
